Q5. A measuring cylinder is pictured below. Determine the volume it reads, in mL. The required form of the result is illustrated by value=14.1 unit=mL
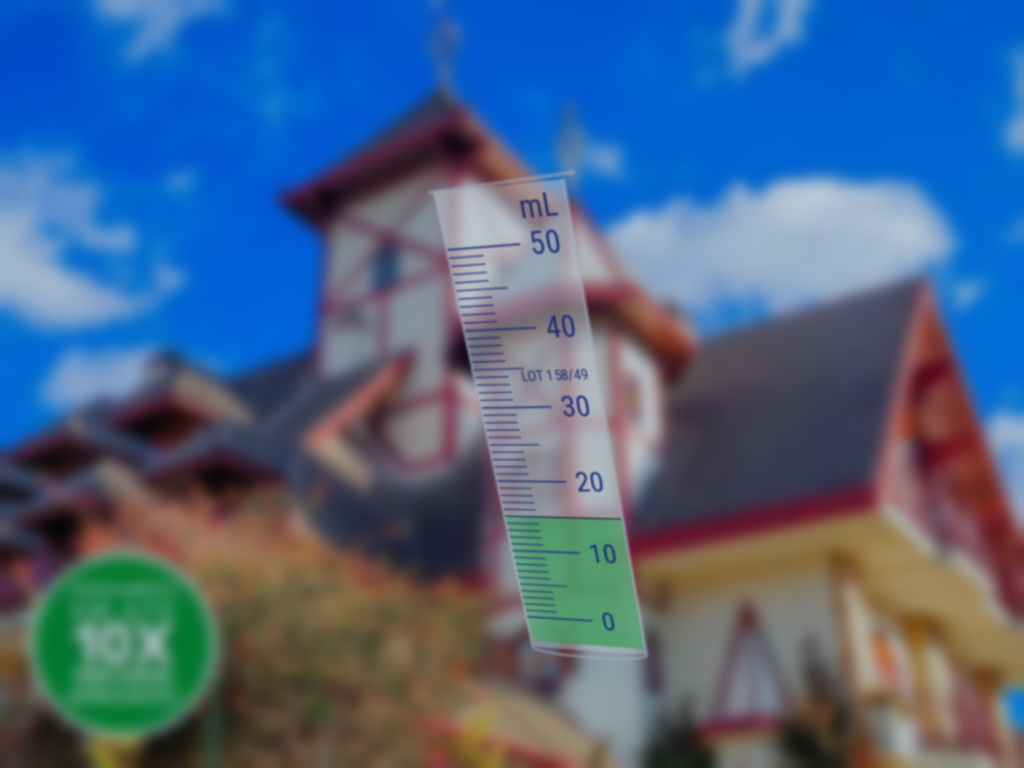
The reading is value=15 unit=mL
